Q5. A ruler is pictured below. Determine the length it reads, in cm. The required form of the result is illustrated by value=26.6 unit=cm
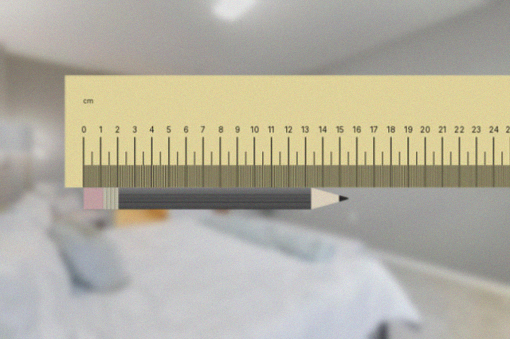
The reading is value=15.5 unit=cm
